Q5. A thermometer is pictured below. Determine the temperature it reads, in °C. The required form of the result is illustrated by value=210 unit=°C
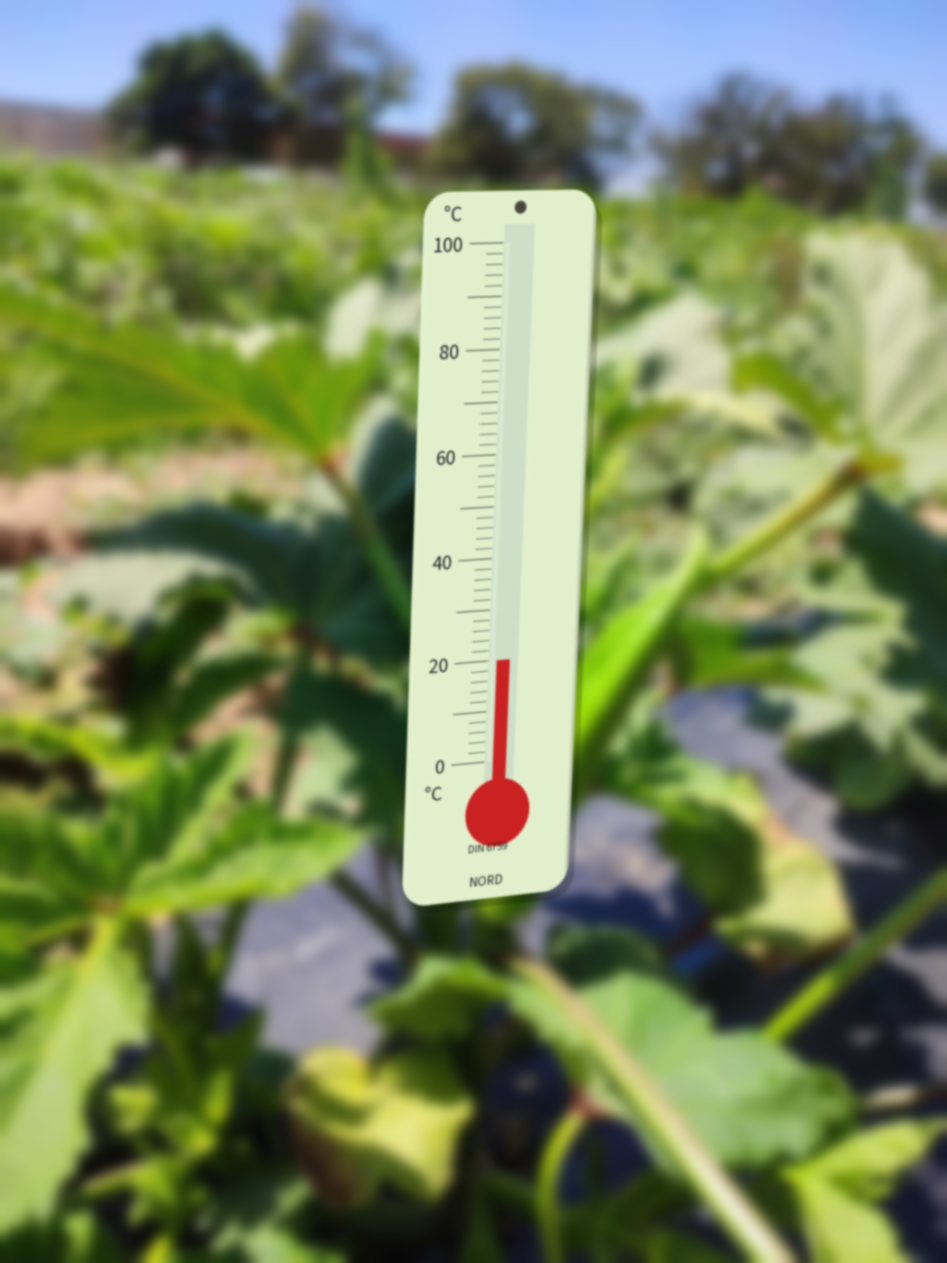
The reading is value=20 unit=°C
